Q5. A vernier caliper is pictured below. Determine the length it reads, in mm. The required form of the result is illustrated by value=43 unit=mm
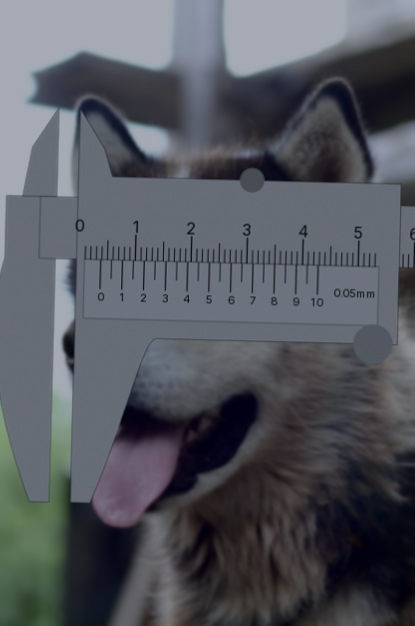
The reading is value=3.8 unit=mm
